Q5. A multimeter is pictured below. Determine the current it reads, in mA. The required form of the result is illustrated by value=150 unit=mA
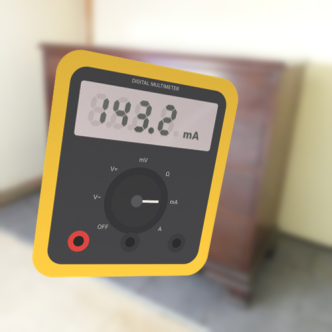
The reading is value=143.2 unit=mA
